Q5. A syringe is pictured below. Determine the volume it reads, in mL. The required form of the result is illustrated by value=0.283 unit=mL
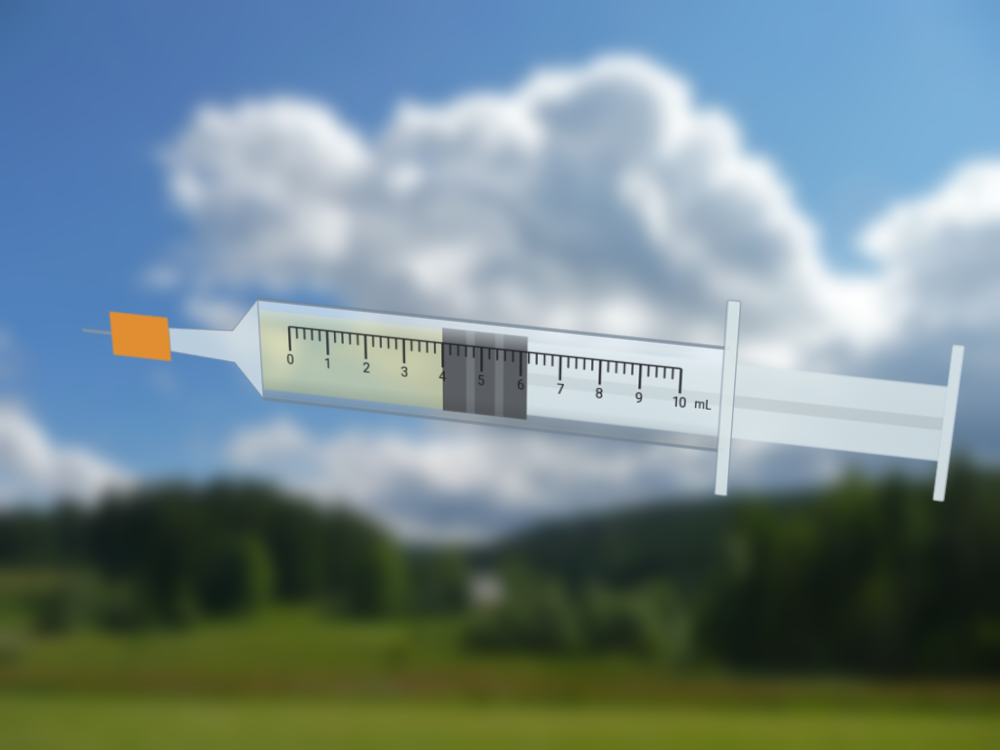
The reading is value=4 unit=mL
